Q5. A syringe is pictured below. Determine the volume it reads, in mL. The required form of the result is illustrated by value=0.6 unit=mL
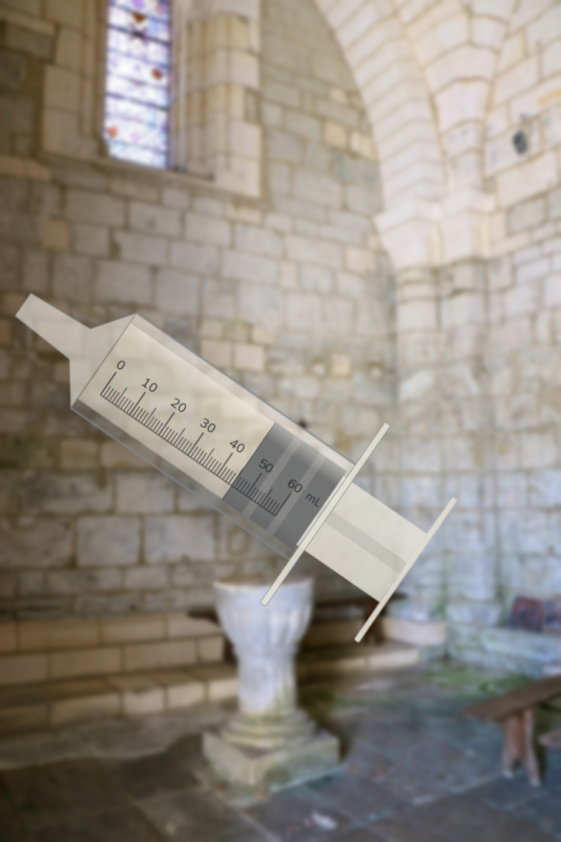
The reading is value=45 unit=mL
